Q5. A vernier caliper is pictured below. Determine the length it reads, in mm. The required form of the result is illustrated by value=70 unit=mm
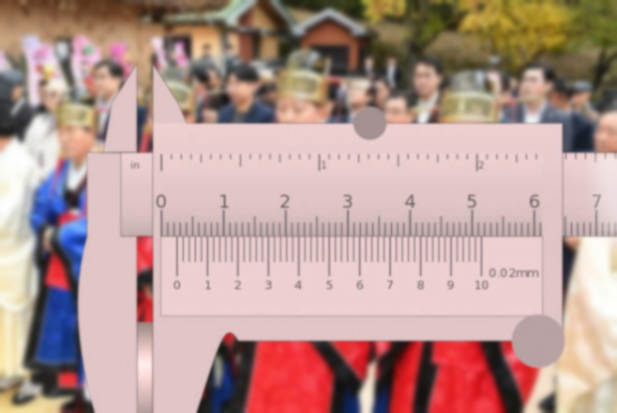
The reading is value=2.5 unit=mm
